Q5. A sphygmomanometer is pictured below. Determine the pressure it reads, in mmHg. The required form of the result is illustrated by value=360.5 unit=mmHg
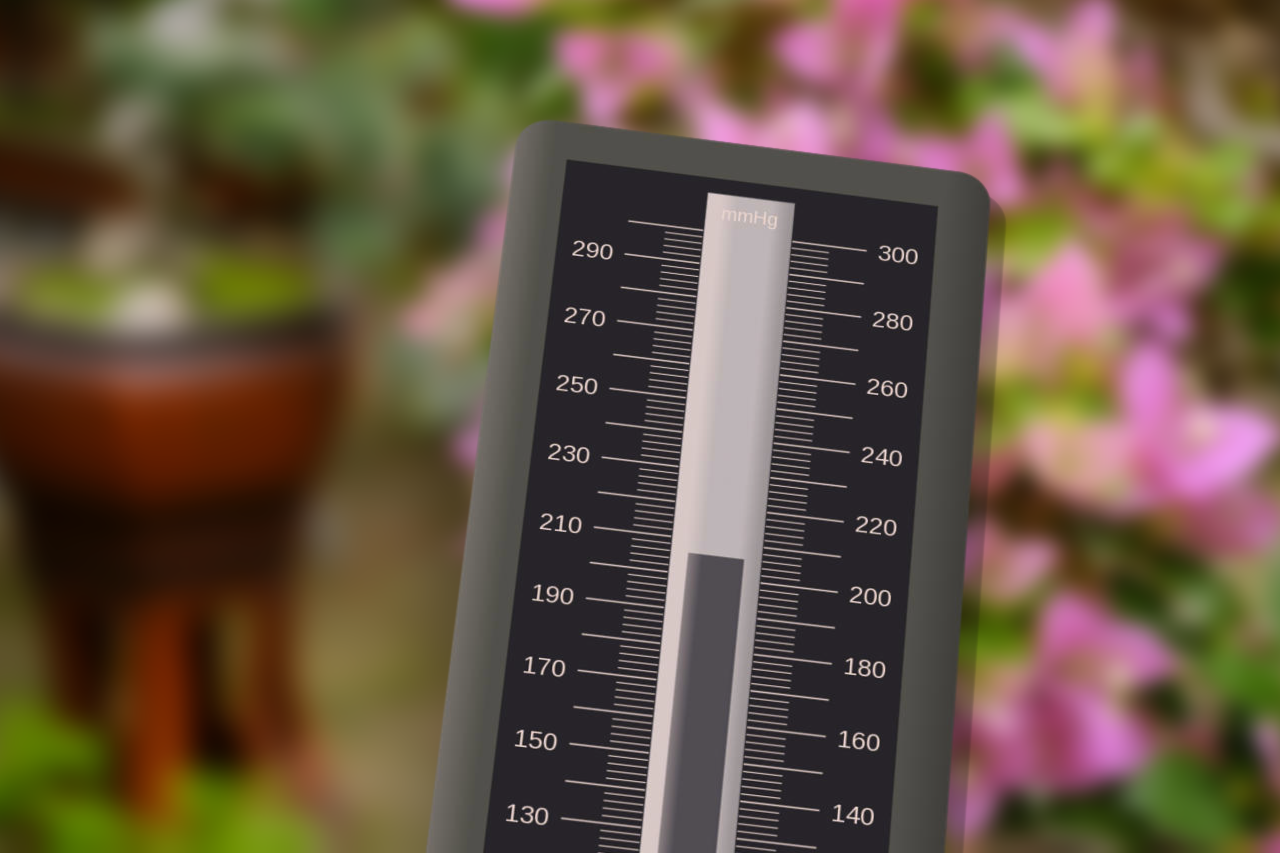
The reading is value=206 unit=mmHg
